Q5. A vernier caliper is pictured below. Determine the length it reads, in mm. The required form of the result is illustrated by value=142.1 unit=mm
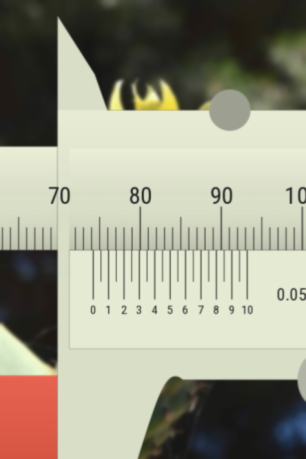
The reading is value=74.2 unit=mm
